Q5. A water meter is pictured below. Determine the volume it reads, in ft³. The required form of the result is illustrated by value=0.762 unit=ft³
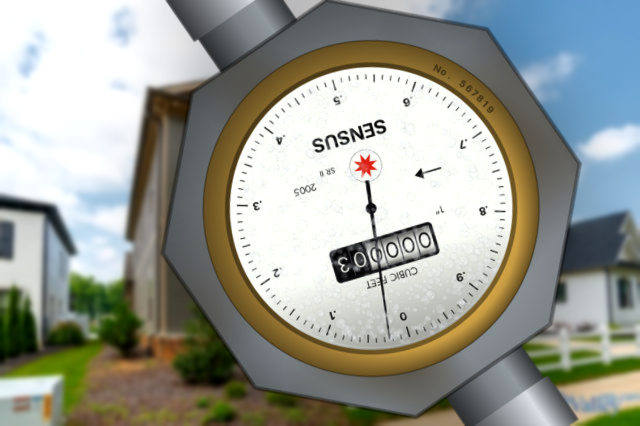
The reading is value=3.02 unit=ft³
